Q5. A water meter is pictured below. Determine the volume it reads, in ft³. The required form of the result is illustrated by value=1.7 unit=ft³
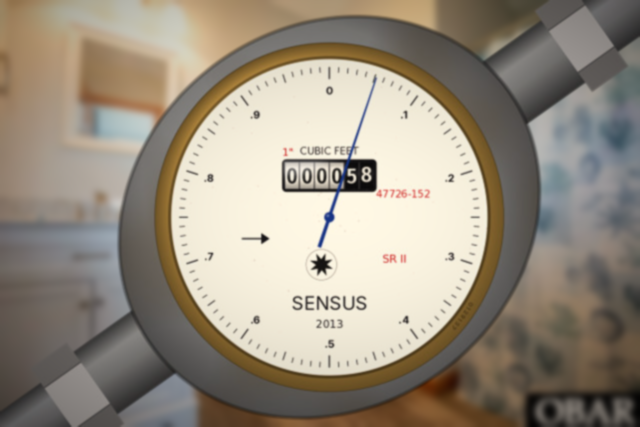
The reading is value=58.05 unit=ft³
